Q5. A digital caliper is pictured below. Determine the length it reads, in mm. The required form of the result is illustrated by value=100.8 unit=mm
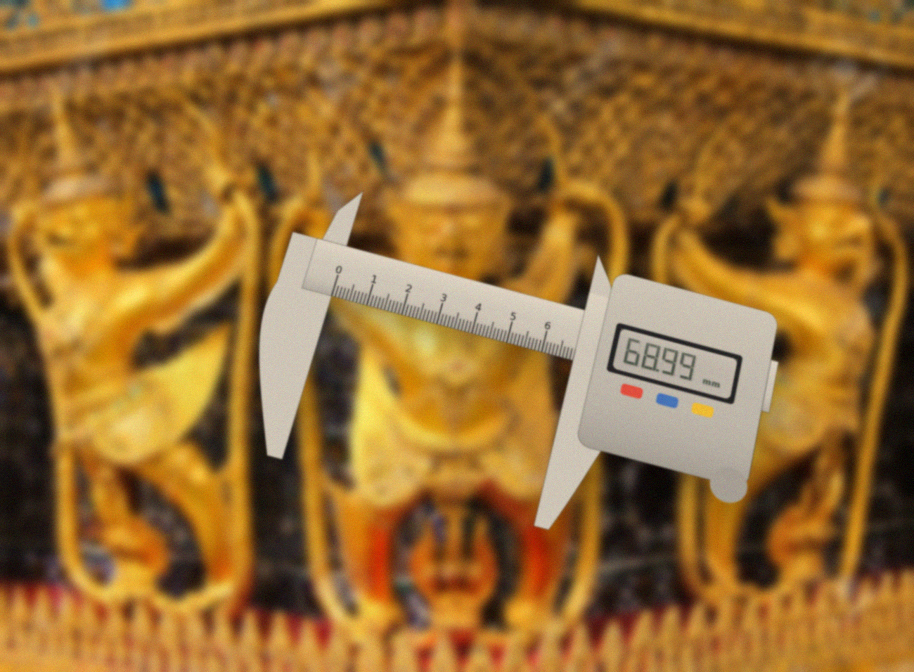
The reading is value=68.99 unit=mm
